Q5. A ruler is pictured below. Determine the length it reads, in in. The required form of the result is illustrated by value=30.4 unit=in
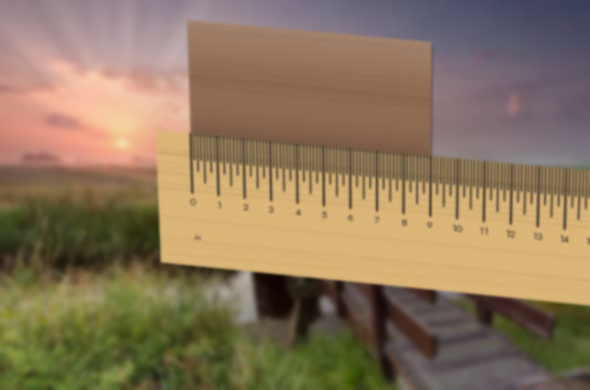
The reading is value=9 unit=in
